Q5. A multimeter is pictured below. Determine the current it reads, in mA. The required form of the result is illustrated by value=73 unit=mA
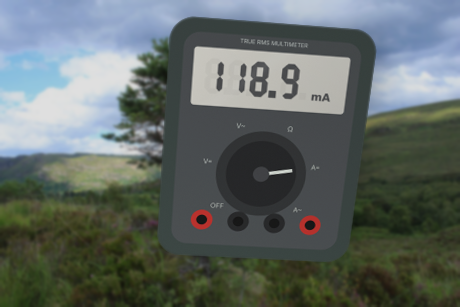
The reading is value=118.9 unit=mA
